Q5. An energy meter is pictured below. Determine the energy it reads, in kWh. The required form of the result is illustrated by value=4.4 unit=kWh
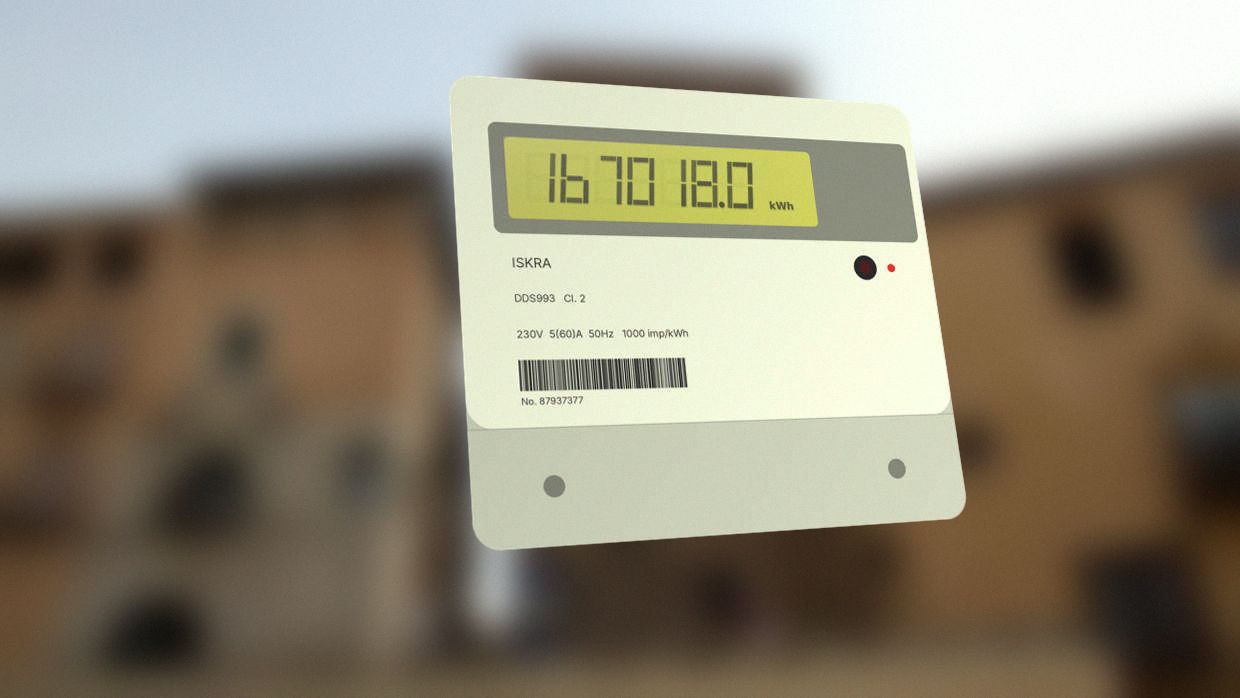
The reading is value=167018.0 unit=kWh
